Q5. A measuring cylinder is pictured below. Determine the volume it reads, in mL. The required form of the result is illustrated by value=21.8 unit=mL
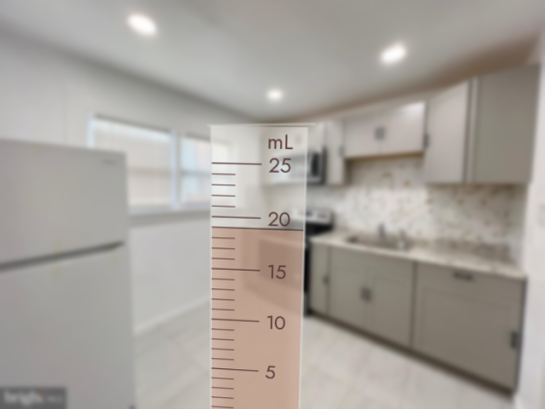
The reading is value=19 unit=mL
